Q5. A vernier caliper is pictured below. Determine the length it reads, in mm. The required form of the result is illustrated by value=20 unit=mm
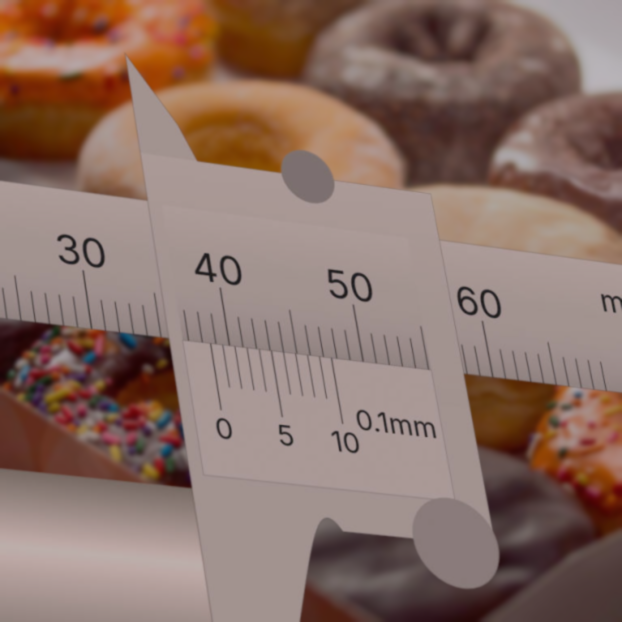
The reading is value=38.6 unit=mm
